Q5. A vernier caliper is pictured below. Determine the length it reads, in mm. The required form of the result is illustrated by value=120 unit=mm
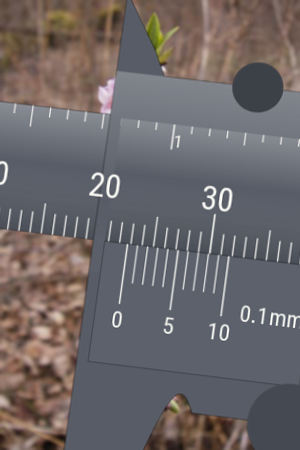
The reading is value=22.7 unit=mm
